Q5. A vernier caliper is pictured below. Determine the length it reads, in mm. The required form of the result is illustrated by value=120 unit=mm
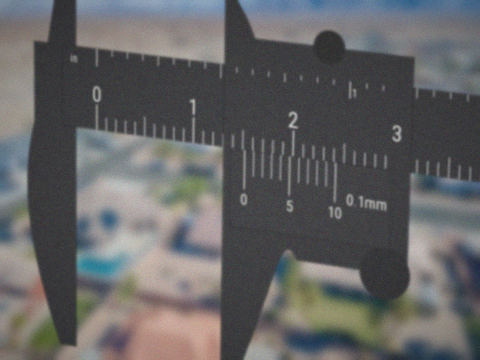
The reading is value=15.2 unit=mm
